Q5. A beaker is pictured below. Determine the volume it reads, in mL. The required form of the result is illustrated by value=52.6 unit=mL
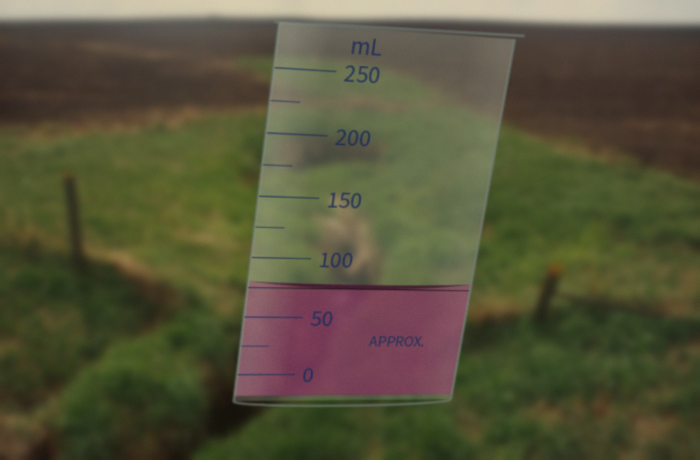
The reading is value=75 unit=mL
